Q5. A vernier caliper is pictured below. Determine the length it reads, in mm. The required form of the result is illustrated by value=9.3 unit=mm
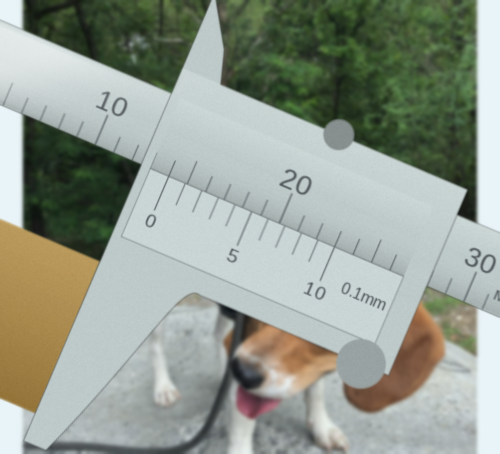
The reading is value=14.0 unit=mm
